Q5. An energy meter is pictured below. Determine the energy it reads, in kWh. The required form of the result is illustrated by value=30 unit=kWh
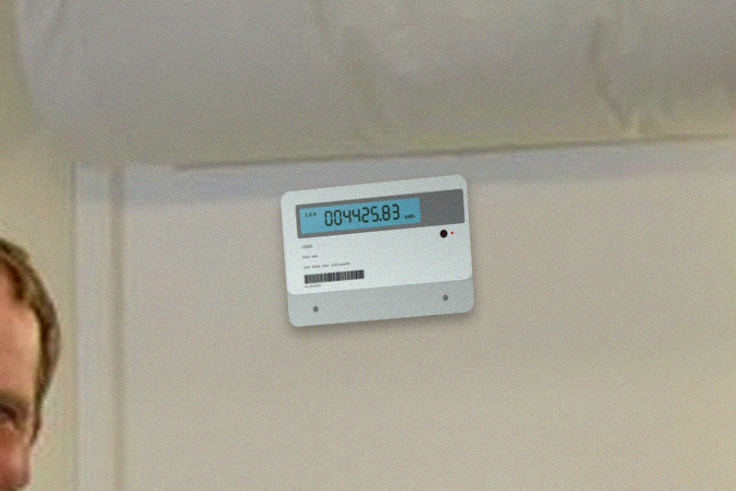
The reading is value=4425.83 unit=kWh
